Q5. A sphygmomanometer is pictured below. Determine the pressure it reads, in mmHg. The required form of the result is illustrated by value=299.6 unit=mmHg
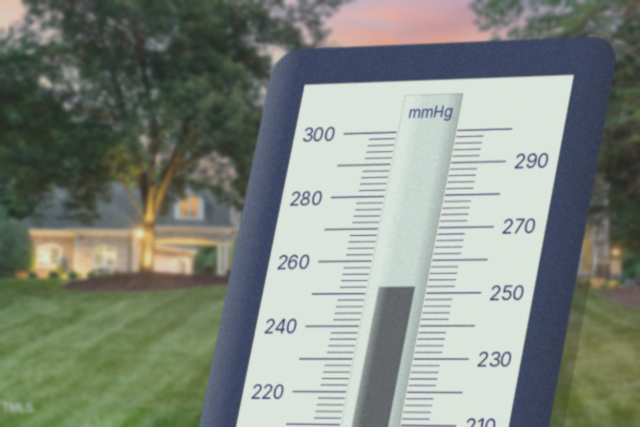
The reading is value=252 unit=mmHg
